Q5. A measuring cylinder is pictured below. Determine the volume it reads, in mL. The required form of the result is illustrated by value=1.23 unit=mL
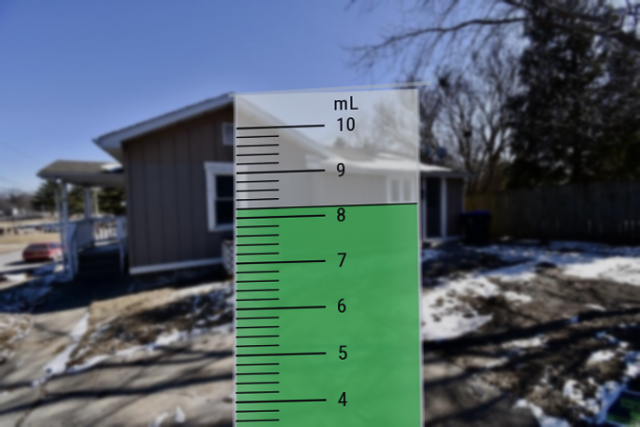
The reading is value=8.2 unit=mL
